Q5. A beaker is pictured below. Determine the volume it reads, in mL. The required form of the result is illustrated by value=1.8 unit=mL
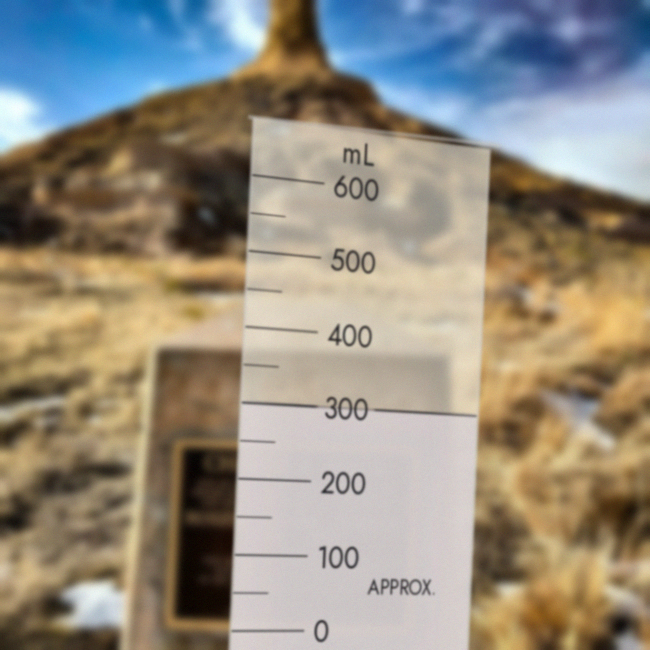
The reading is value=300 unit=mL
